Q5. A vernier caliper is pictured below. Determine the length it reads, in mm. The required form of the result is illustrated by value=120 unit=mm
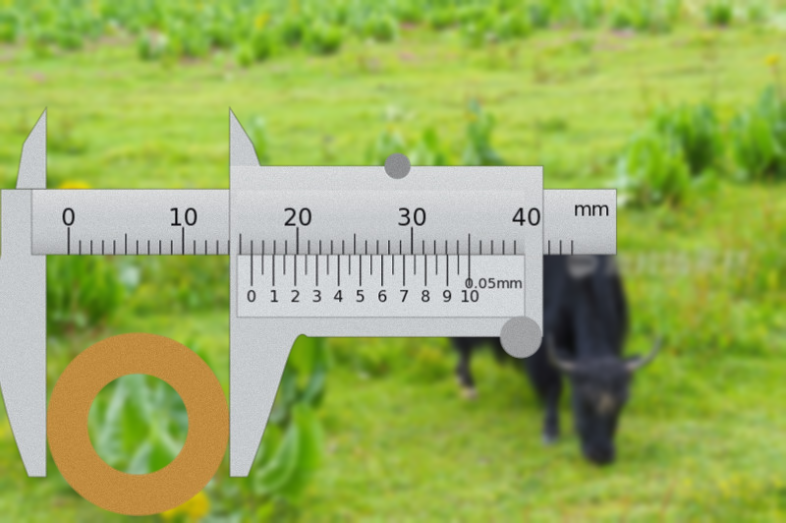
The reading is value=16.0 unit=mm
